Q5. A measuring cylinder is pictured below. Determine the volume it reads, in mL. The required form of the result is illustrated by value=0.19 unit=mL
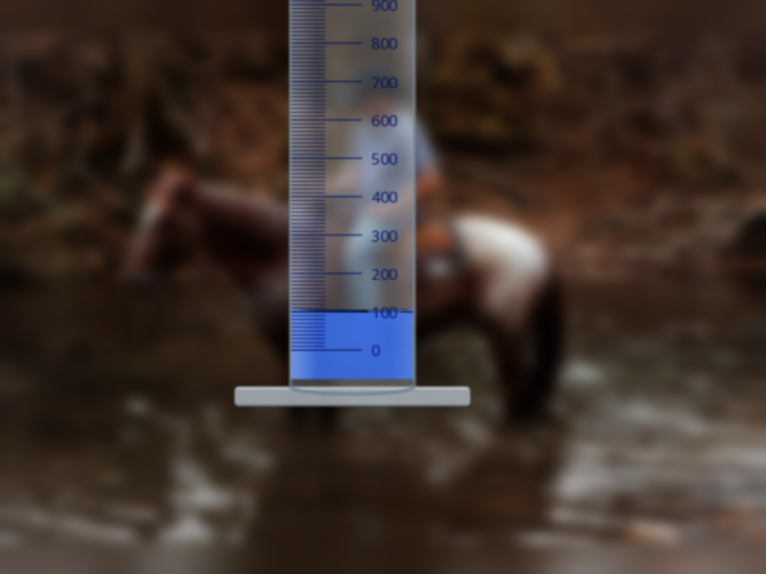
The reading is value=100 unit=mL
